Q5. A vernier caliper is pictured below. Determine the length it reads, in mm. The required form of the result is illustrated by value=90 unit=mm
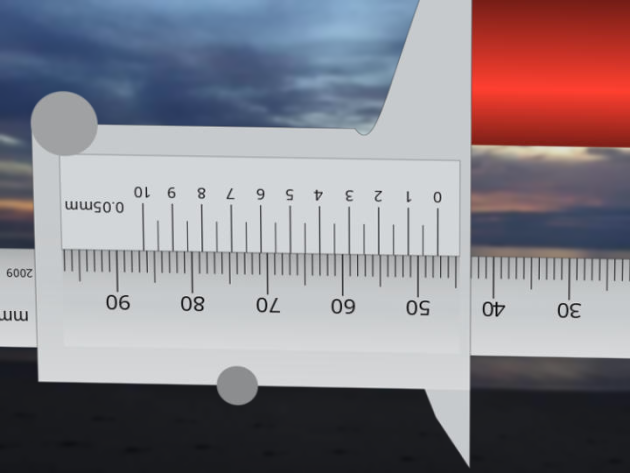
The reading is value=47.4 unit=mm
